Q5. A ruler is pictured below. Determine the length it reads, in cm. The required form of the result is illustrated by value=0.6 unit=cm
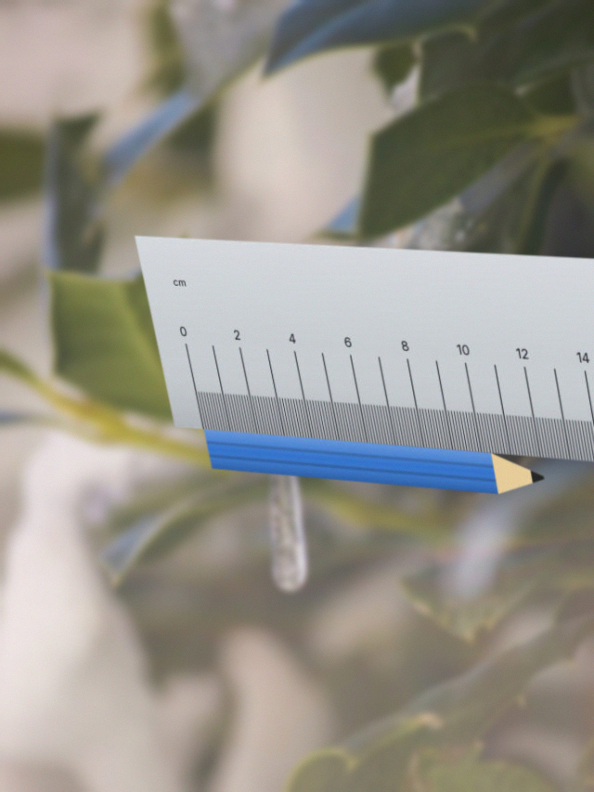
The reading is value=12 unit=cm
